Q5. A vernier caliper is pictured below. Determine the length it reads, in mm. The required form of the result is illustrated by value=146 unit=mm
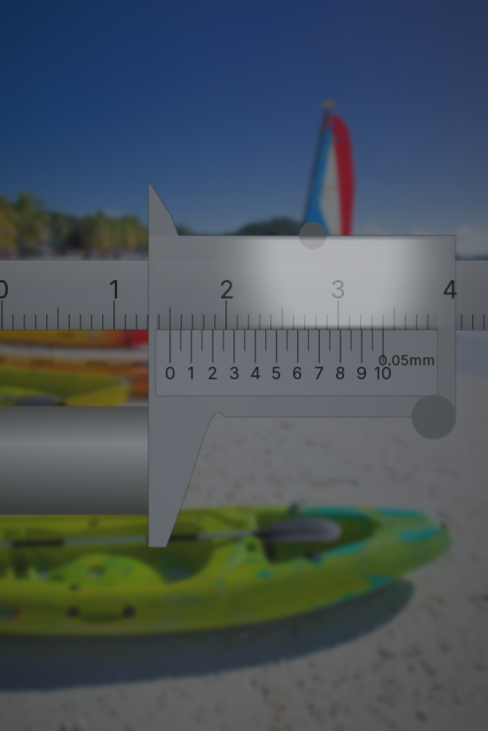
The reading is value=15.0 unit=mm
